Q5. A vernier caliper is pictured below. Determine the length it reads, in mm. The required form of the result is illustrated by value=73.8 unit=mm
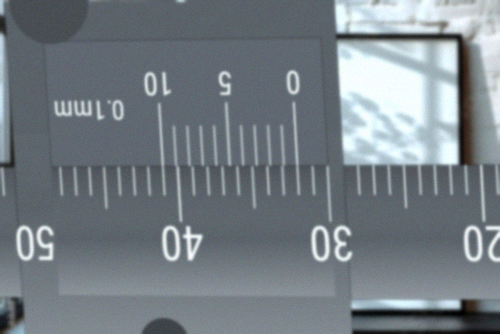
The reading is value=32.0 unit=mm
